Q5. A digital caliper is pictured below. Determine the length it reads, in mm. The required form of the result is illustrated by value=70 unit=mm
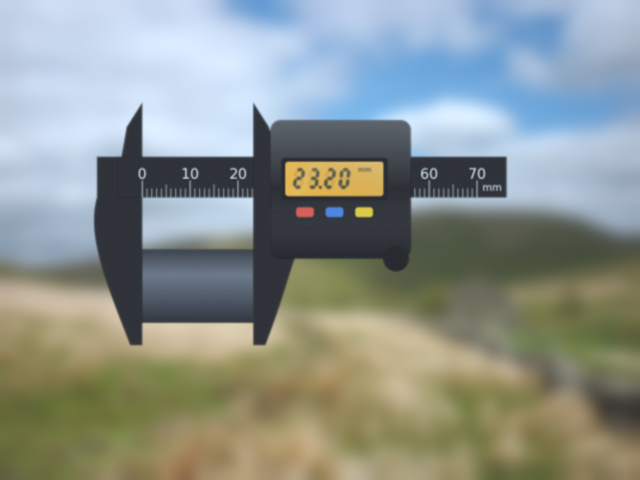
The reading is value=23.20 unit=mm
